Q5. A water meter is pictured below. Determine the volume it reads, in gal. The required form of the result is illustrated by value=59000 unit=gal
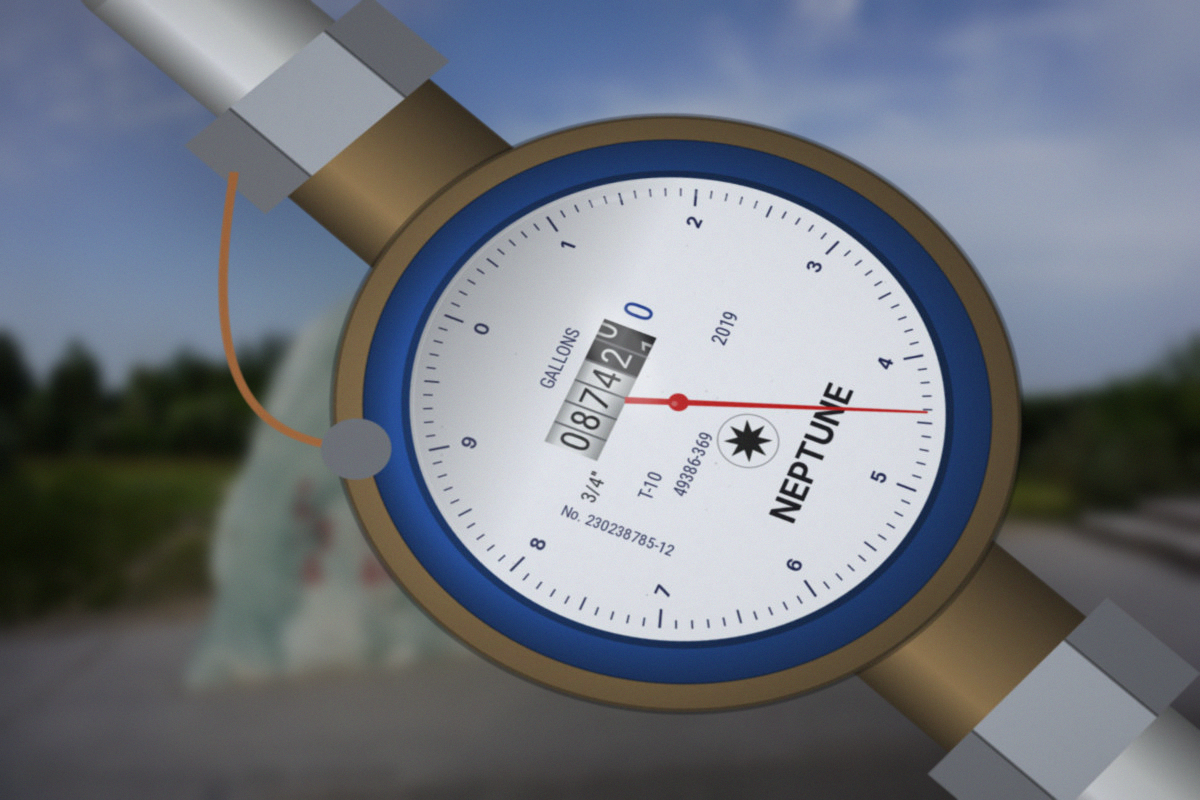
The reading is value=874204.4 unit=gal
